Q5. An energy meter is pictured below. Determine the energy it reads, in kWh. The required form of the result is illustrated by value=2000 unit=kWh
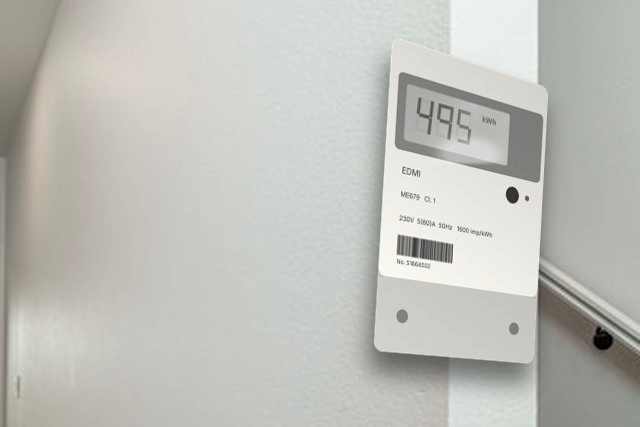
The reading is value=495 unit=kWh
